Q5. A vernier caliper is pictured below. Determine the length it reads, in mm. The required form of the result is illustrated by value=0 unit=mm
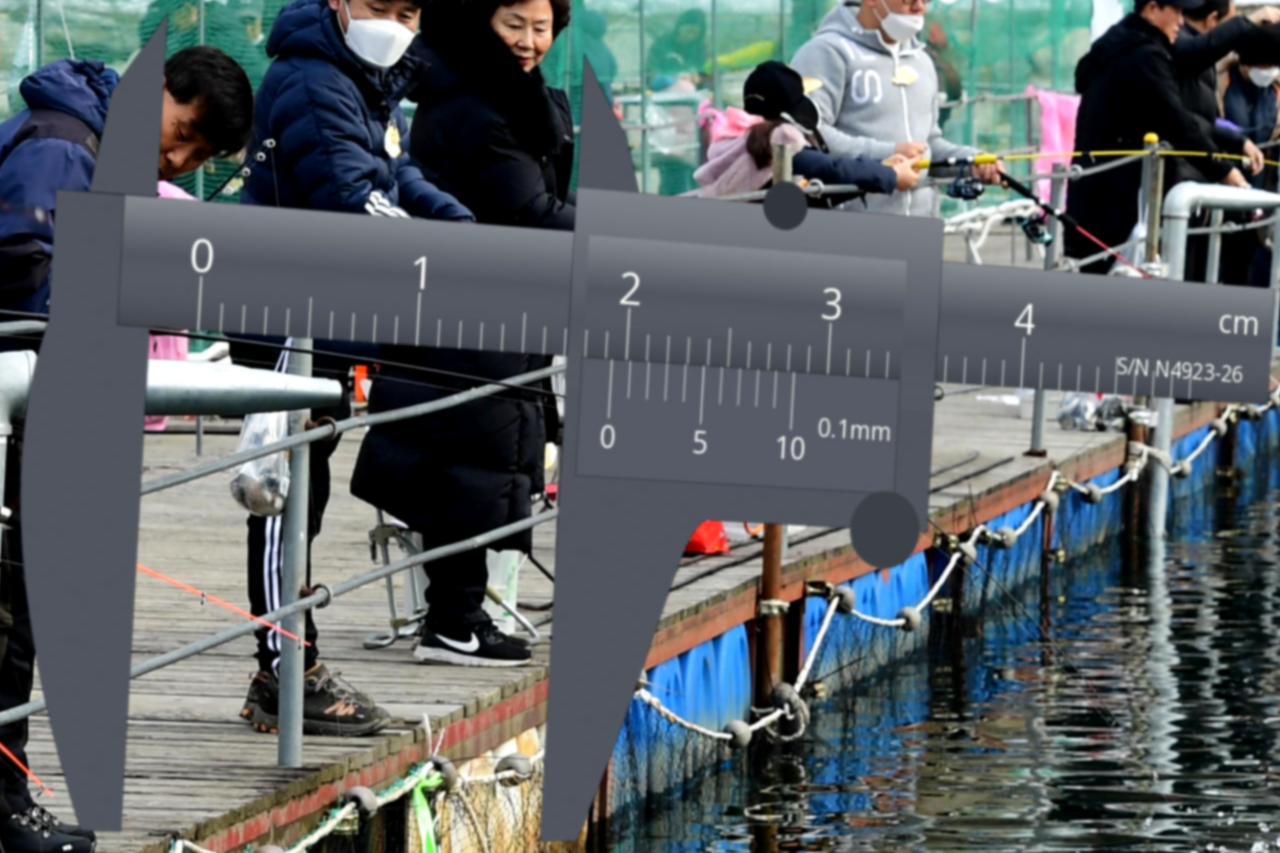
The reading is value=19.3 unit=mm
